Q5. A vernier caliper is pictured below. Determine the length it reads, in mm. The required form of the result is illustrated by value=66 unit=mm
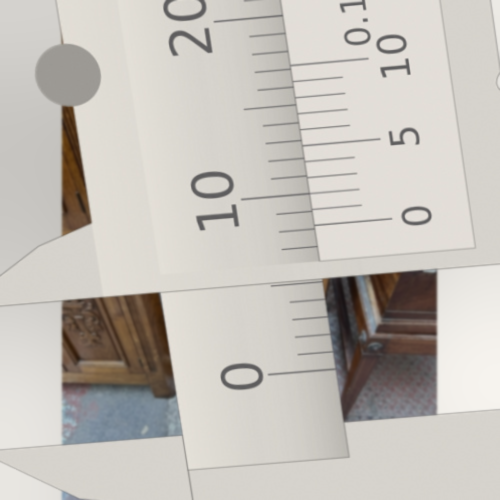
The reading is value=8.2 unit=mm
